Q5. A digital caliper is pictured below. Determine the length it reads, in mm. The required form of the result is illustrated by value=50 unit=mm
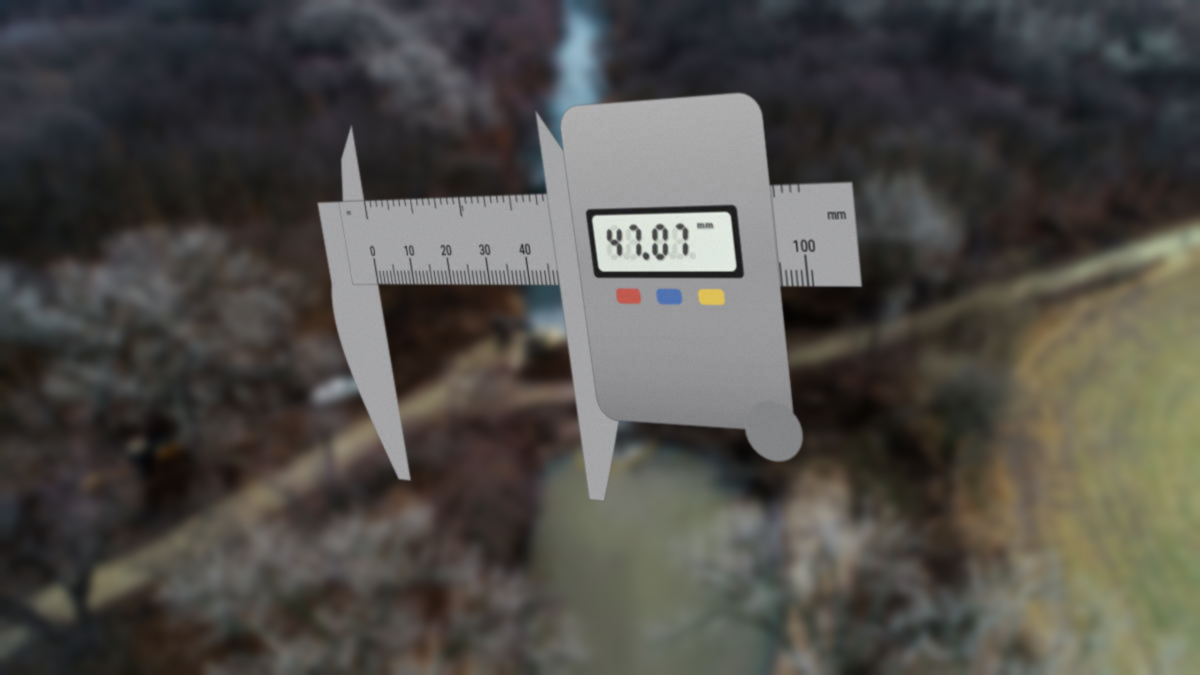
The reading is value=47.07 unit=mm
